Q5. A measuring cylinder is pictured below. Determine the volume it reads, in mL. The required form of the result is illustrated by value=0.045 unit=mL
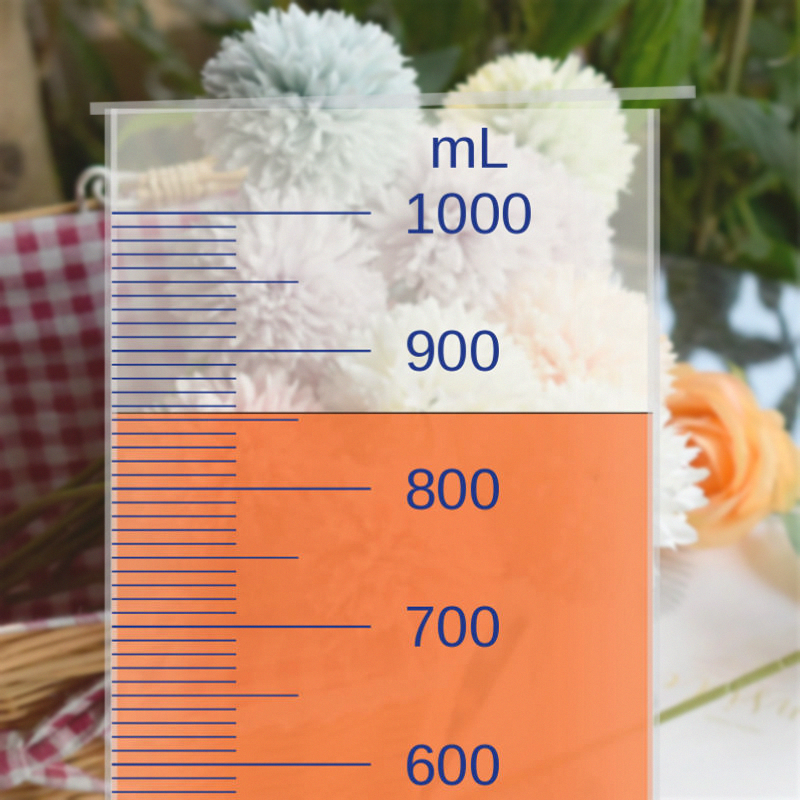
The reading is value=855 unit=mL
